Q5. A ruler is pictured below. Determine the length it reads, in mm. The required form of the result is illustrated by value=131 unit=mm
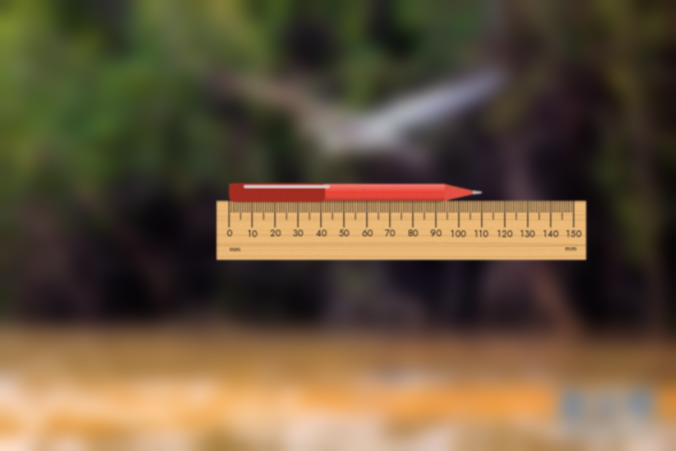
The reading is value=110 unit=mm
